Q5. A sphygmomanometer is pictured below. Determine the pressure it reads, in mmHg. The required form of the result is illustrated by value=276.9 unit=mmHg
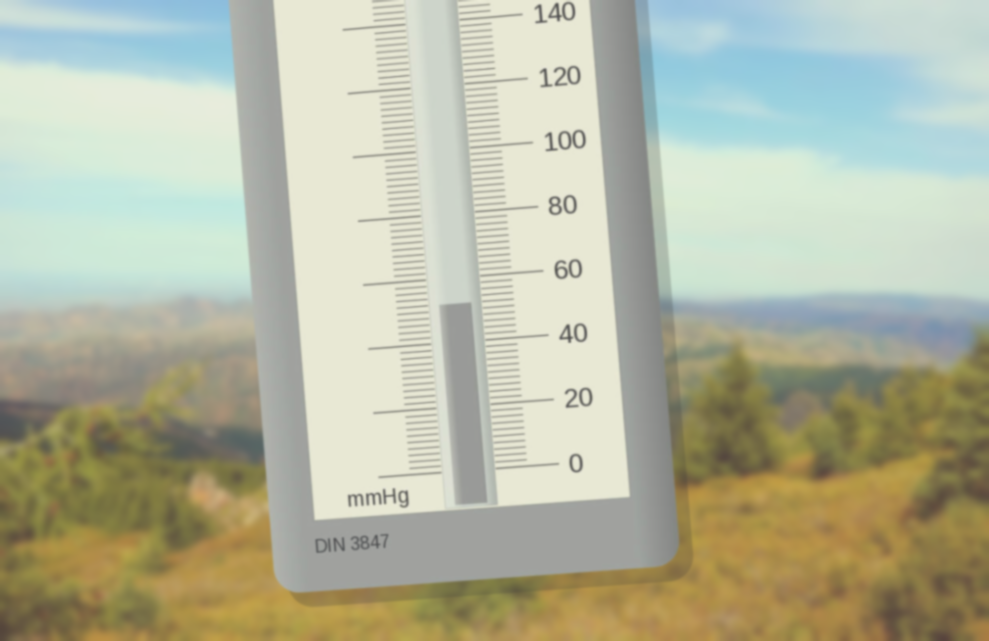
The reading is value=52 unit=mmHg
